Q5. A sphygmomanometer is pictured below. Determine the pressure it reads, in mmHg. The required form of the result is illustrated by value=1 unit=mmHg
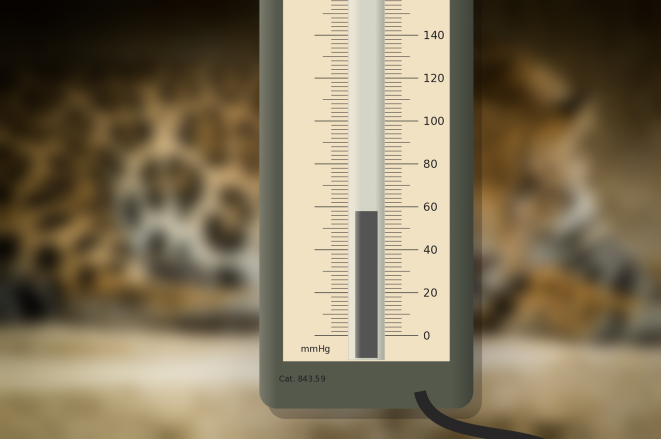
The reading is value=58 unit=mmHg
